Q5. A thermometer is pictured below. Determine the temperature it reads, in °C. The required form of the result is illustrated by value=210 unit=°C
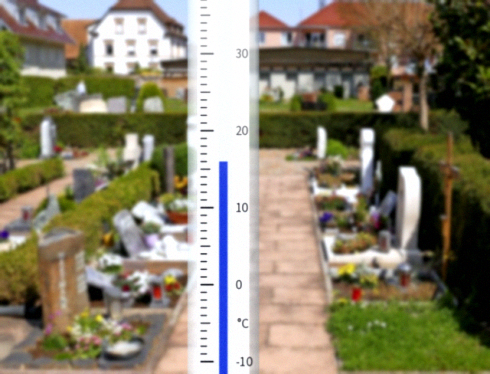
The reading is value=16 unit=°C
